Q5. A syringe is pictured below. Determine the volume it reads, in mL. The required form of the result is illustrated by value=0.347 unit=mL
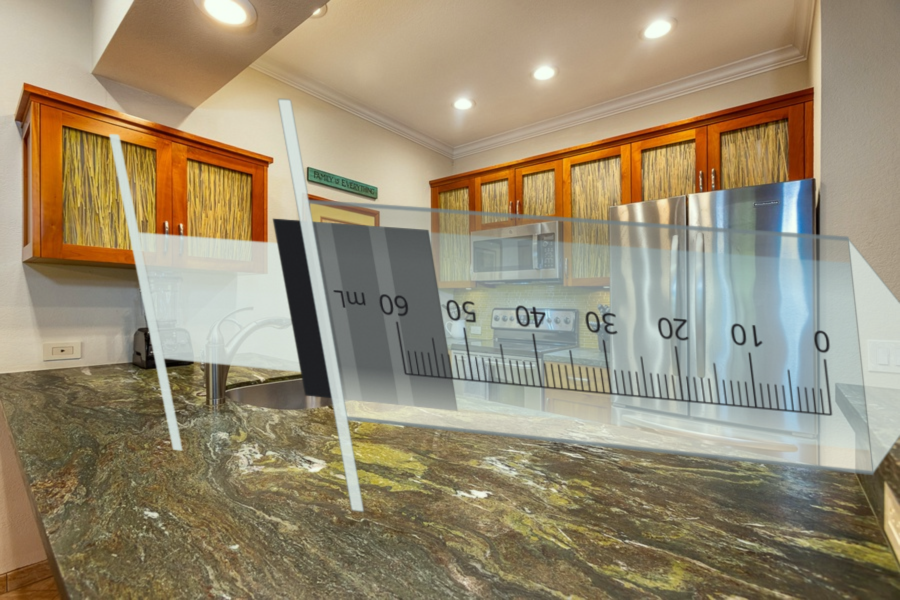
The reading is value=53 unit=mL
